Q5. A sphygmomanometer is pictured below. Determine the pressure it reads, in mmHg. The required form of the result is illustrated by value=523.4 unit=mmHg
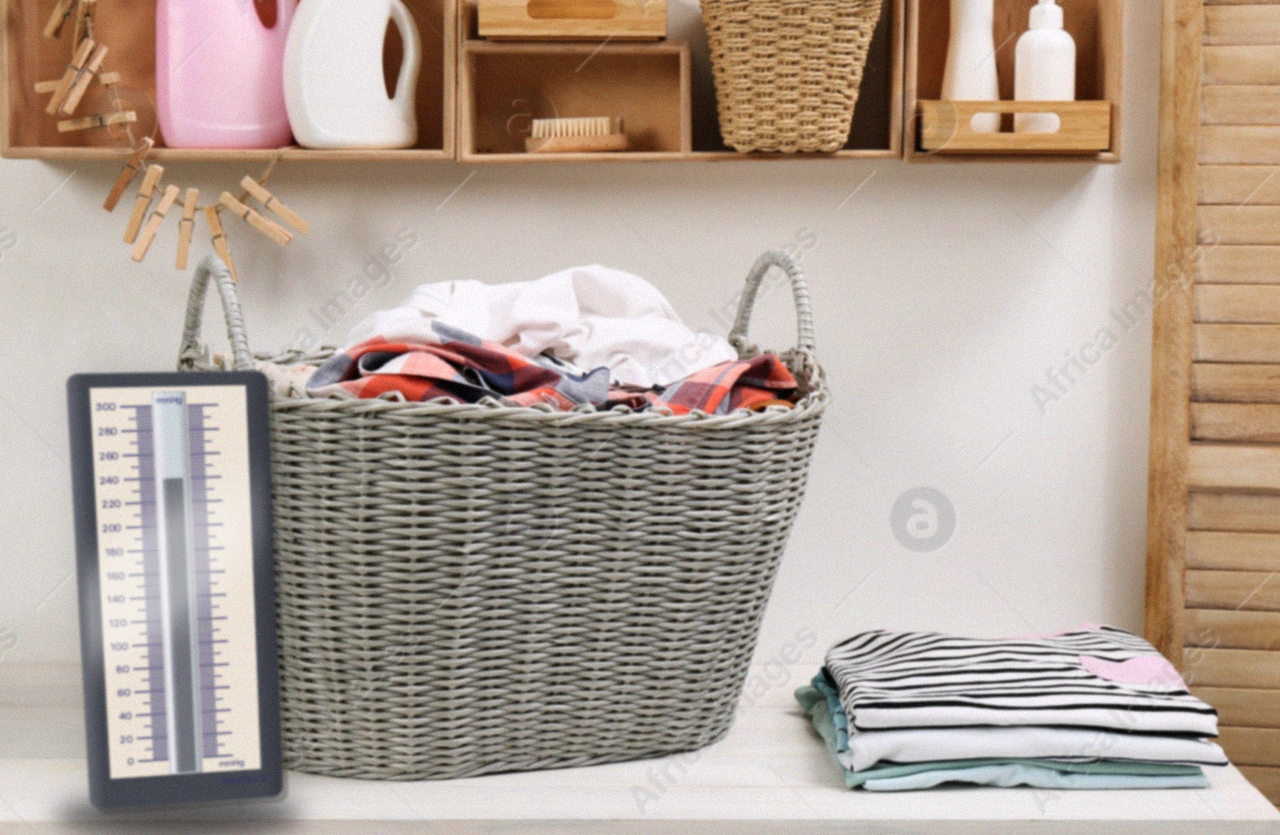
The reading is value=240 unit=mmHg
